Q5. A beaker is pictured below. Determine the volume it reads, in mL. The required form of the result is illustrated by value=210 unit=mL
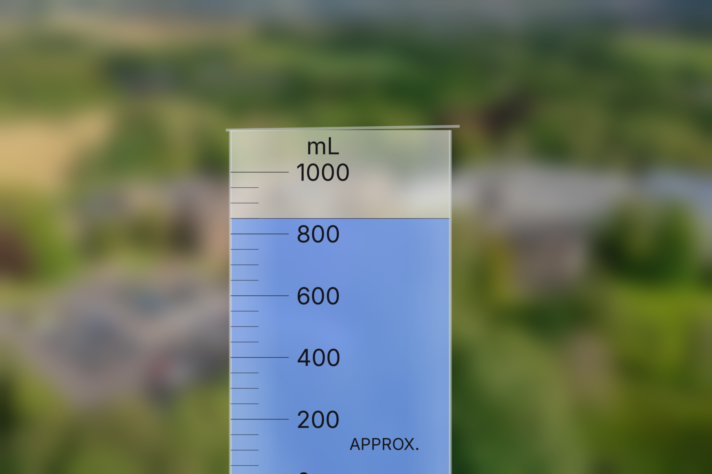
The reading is value=850 unit=mL
